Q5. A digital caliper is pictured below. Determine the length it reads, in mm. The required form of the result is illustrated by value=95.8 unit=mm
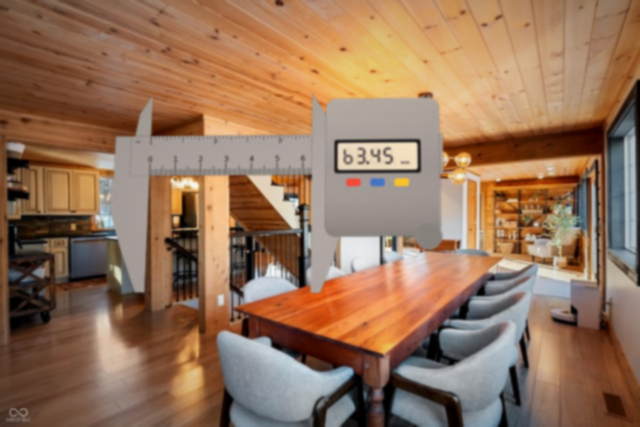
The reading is value=63.45 unit=mm
